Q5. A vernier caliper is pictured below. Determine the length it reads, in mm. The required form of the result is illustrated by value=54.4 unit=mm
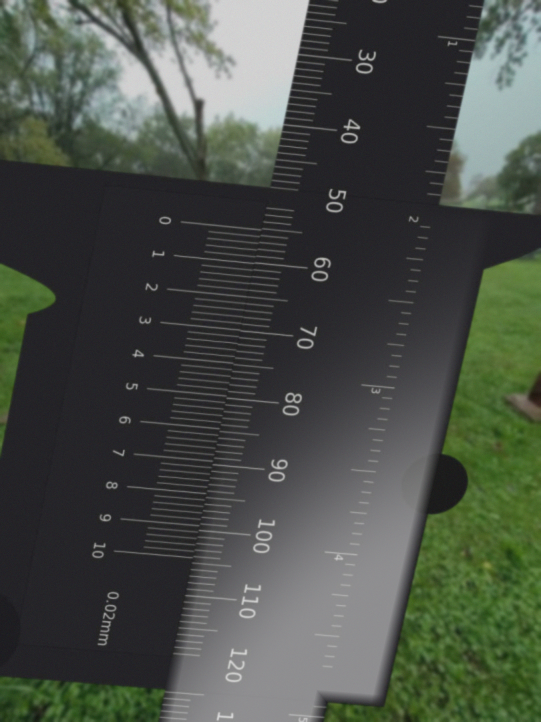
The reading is value=55.2 unit=mm
